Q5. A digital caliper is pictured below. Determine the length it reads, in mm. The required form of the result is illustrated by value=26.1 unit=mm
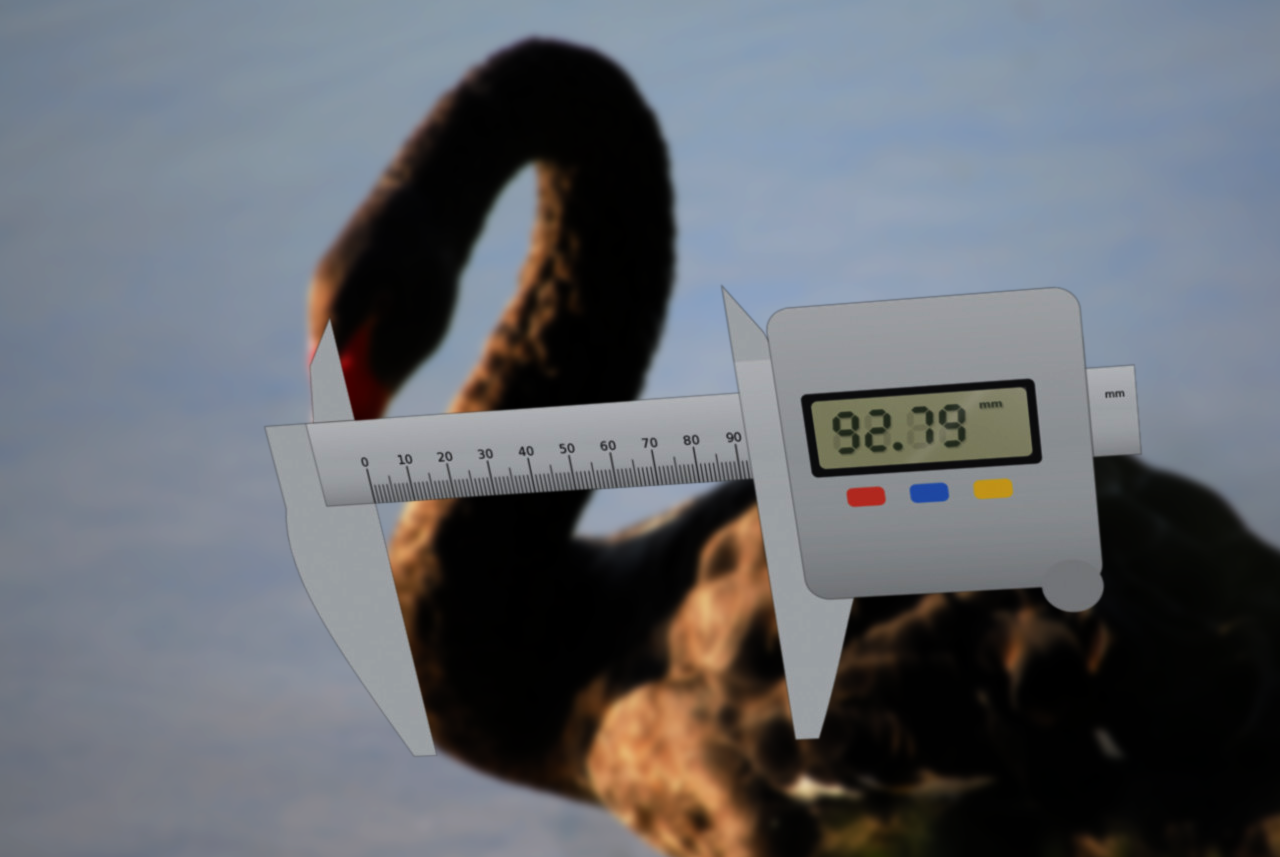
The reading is value=92.79 unit=mm
